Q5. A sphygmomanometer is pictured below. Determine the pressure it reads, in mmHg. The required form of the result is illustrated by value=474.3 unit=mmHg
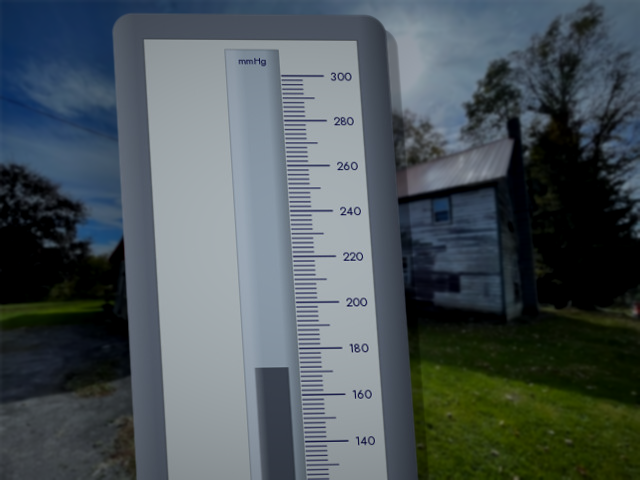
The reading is value=172 unit=mmHg
